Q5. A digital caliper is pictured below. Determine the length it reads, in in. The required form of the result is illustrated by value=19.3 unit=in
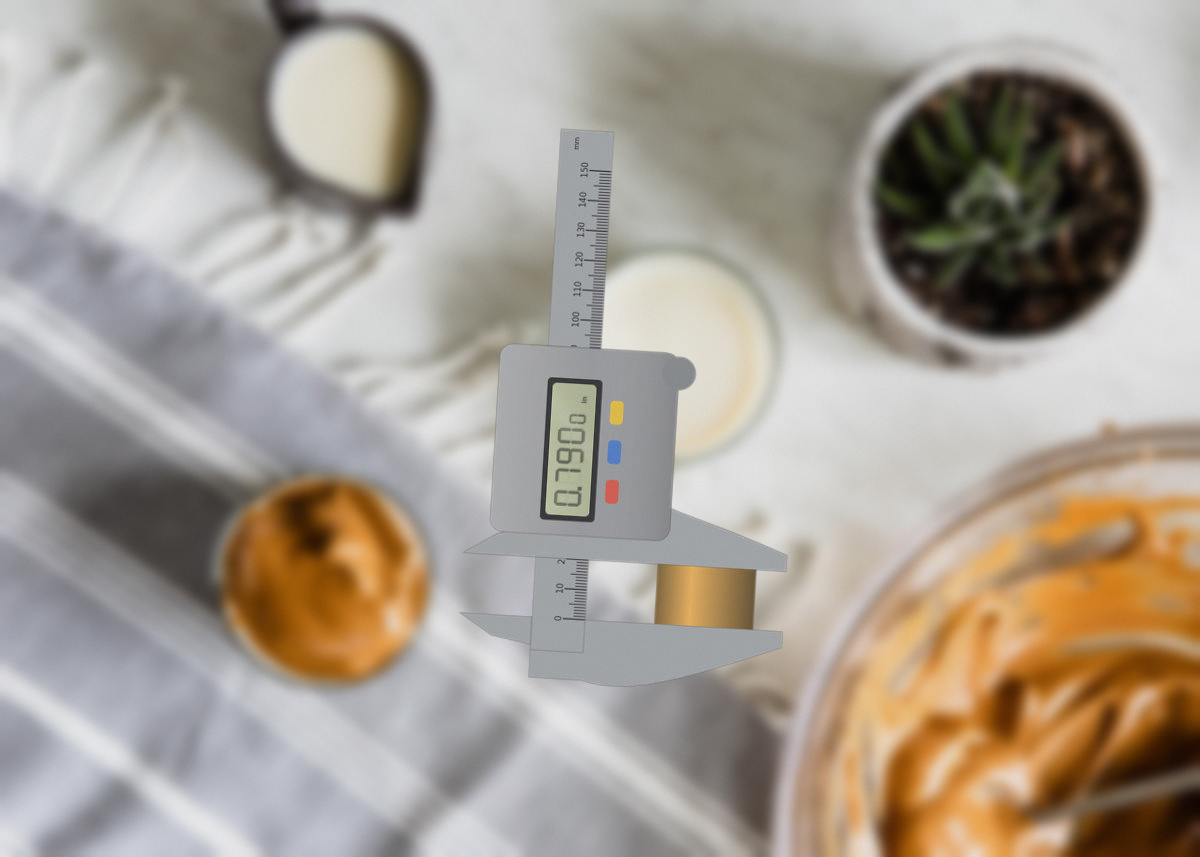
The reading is value=0.7900 unit=in
